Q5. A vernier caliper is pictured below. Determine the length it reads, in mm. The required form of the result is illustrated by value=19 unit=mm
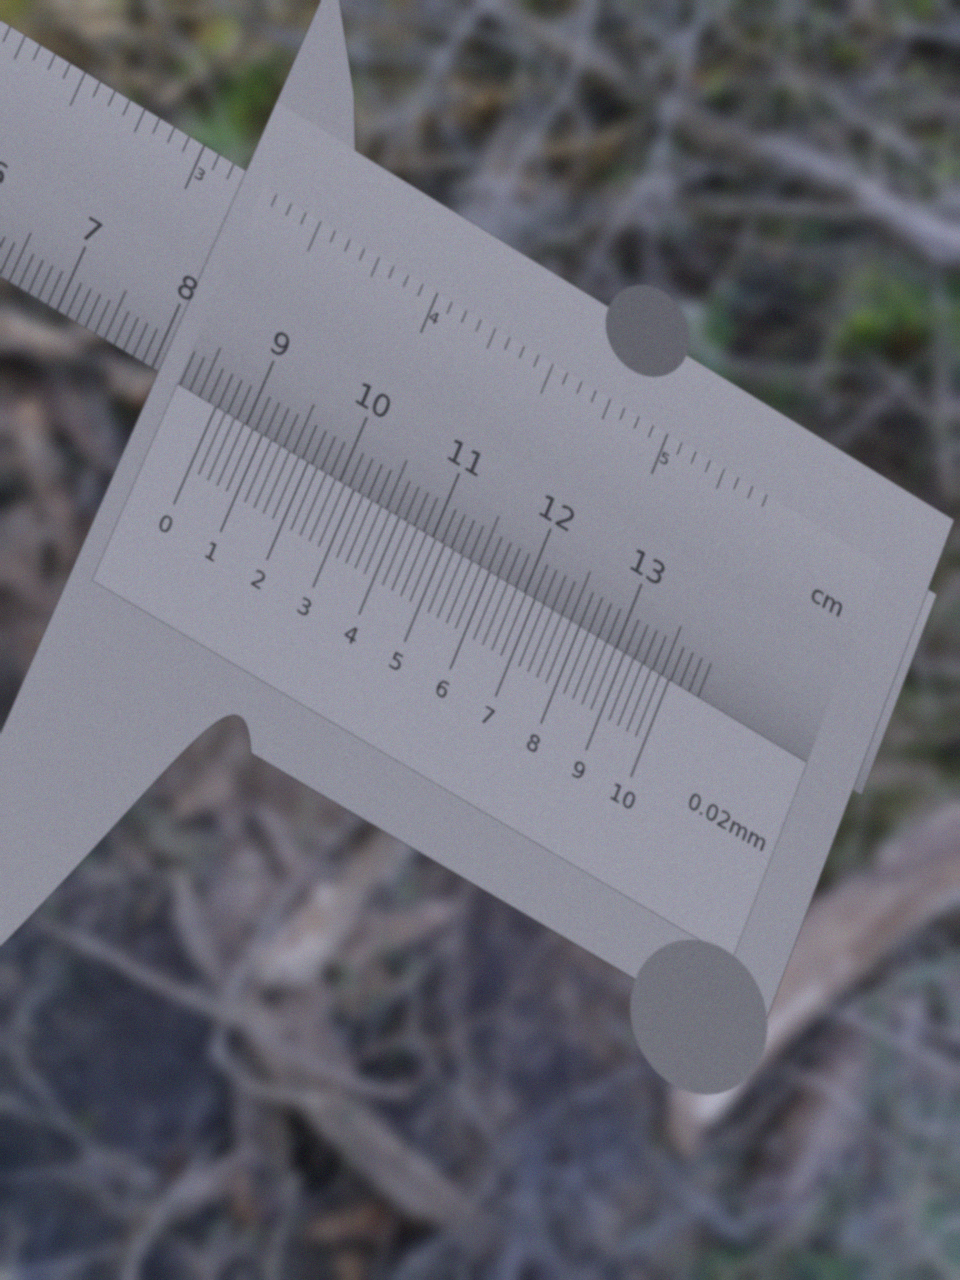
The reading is value=86.8 unit=mm
